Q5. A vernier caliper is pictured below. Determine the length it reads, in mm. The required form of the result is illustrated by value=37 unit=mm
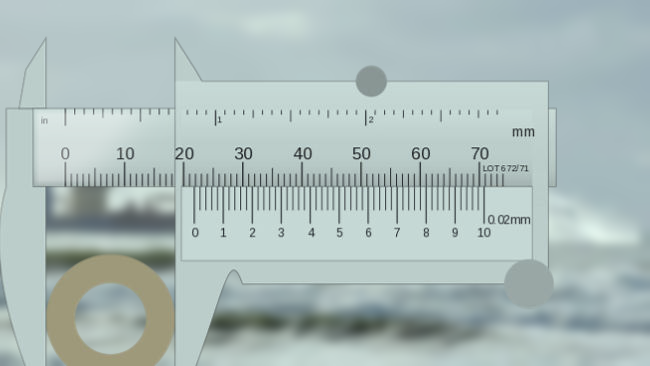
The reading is value=21.8 unit=mm
